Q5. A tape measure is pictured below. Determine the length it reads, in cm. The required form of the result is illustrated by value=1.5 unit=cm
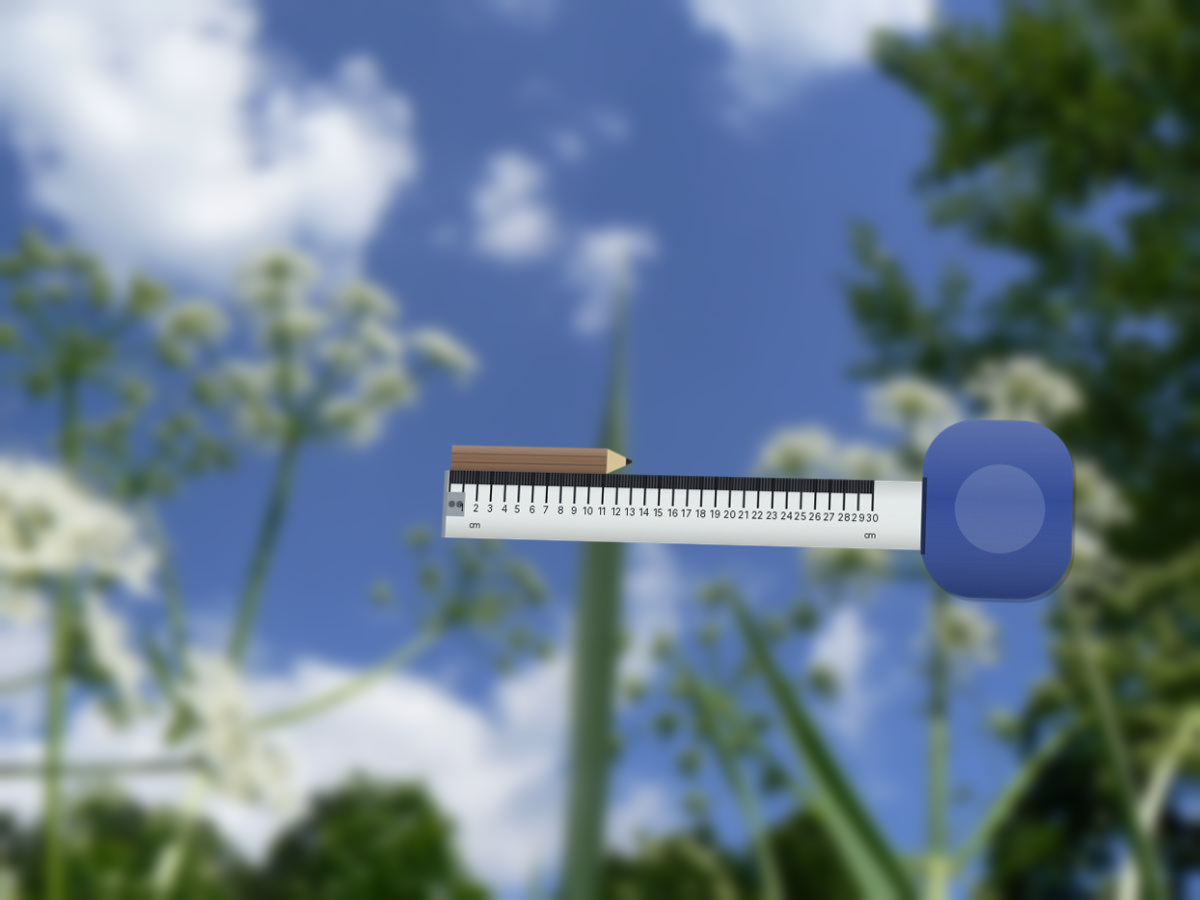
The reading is value=13 unit=cm
